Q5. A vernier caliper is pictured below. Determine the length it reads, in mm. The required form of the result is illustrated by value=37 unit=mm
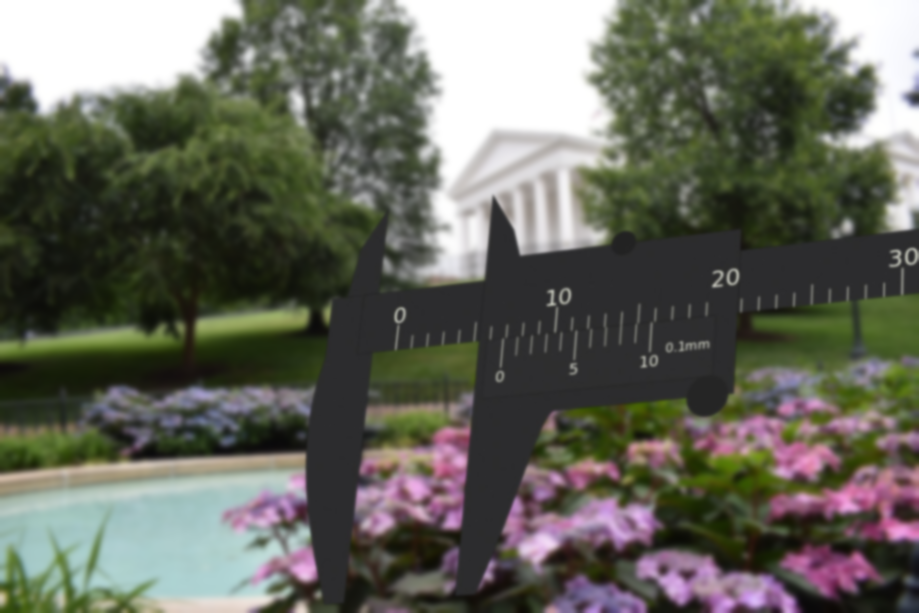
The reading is value=6.8 unit=mm
